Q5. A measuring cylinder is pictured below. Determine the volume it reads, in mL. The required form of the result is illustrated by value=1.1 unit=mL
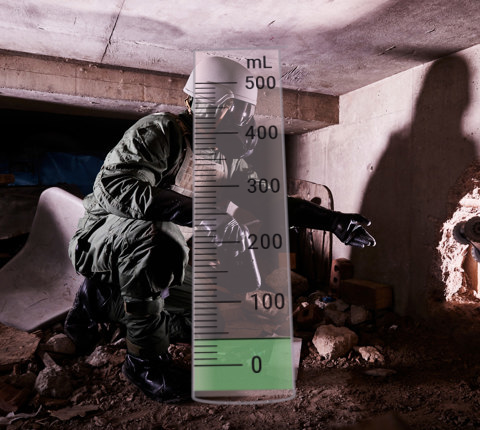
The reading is value=40 unit=mL
